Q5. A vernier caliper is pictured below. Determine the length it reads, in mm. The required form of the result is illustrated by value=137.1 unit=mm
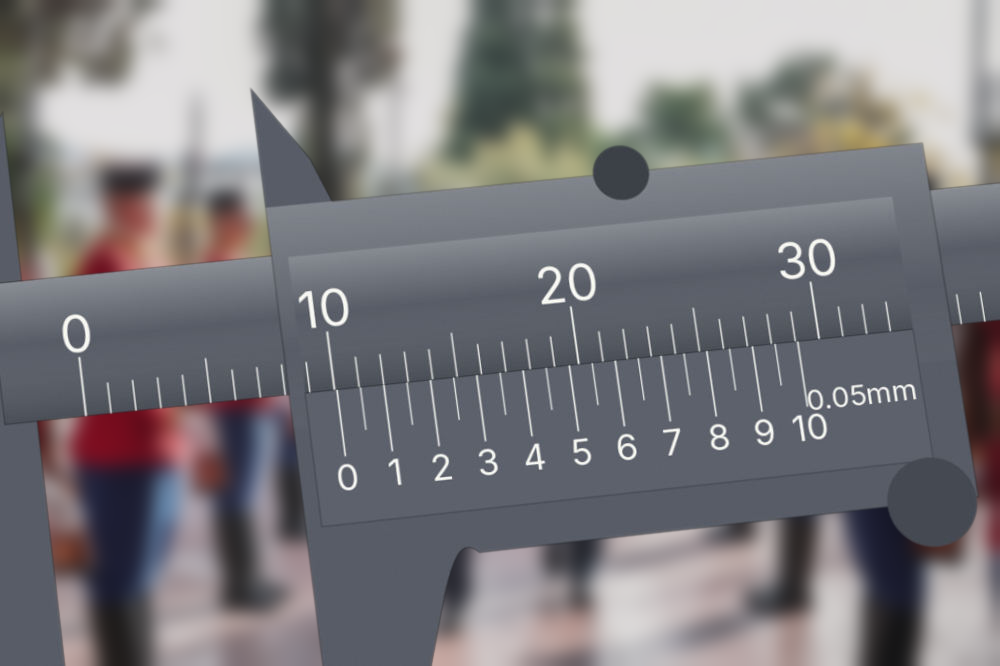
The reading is value=10.1 unit=mm
